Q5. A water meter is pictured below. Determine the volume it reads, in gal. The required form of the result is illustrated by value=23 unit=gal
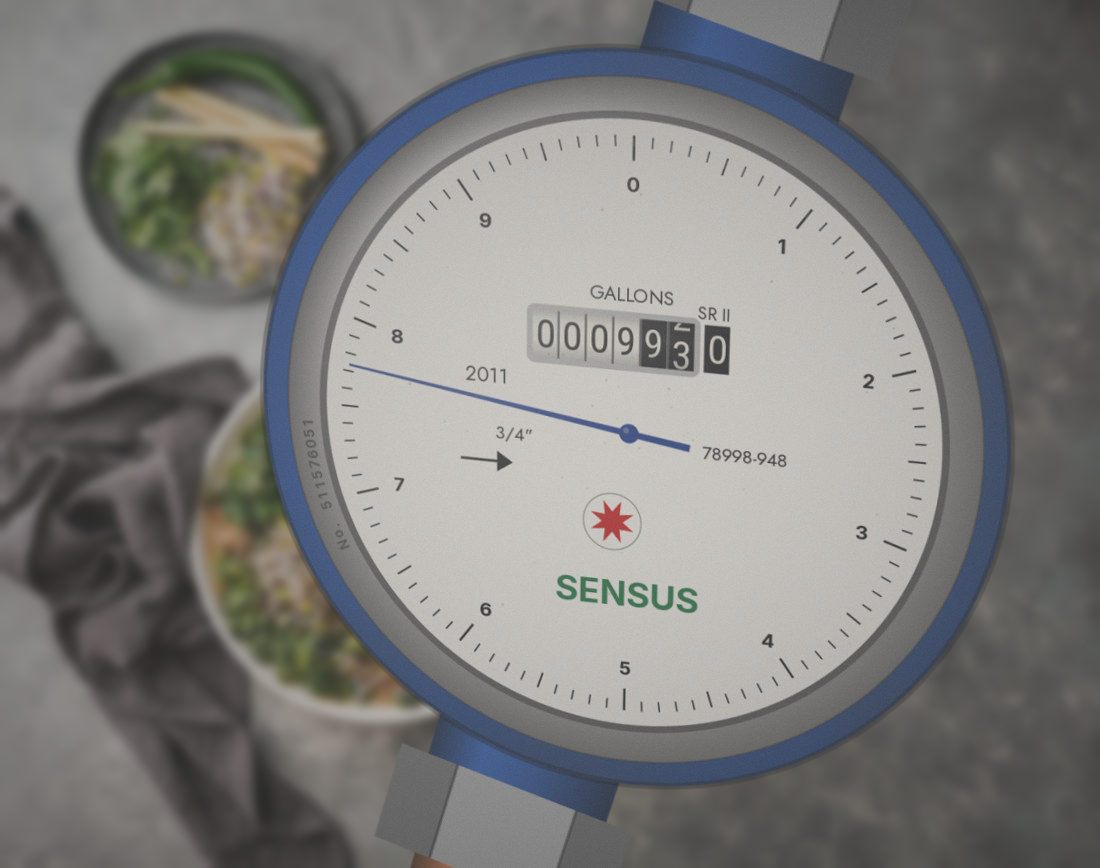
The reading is value=9927.7 unit=gal
